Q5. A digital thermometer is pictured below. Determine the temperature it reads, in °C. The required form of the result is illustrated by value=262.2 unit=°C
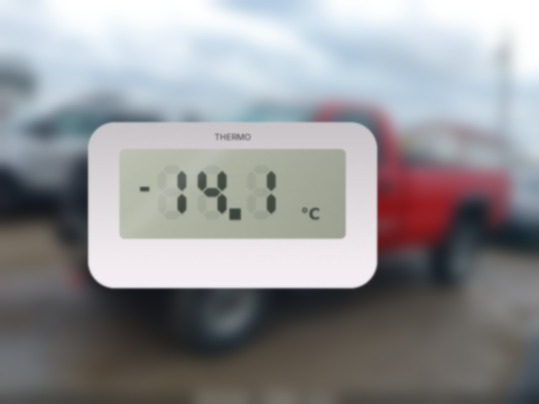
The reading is value=-14.1 unit=°C
